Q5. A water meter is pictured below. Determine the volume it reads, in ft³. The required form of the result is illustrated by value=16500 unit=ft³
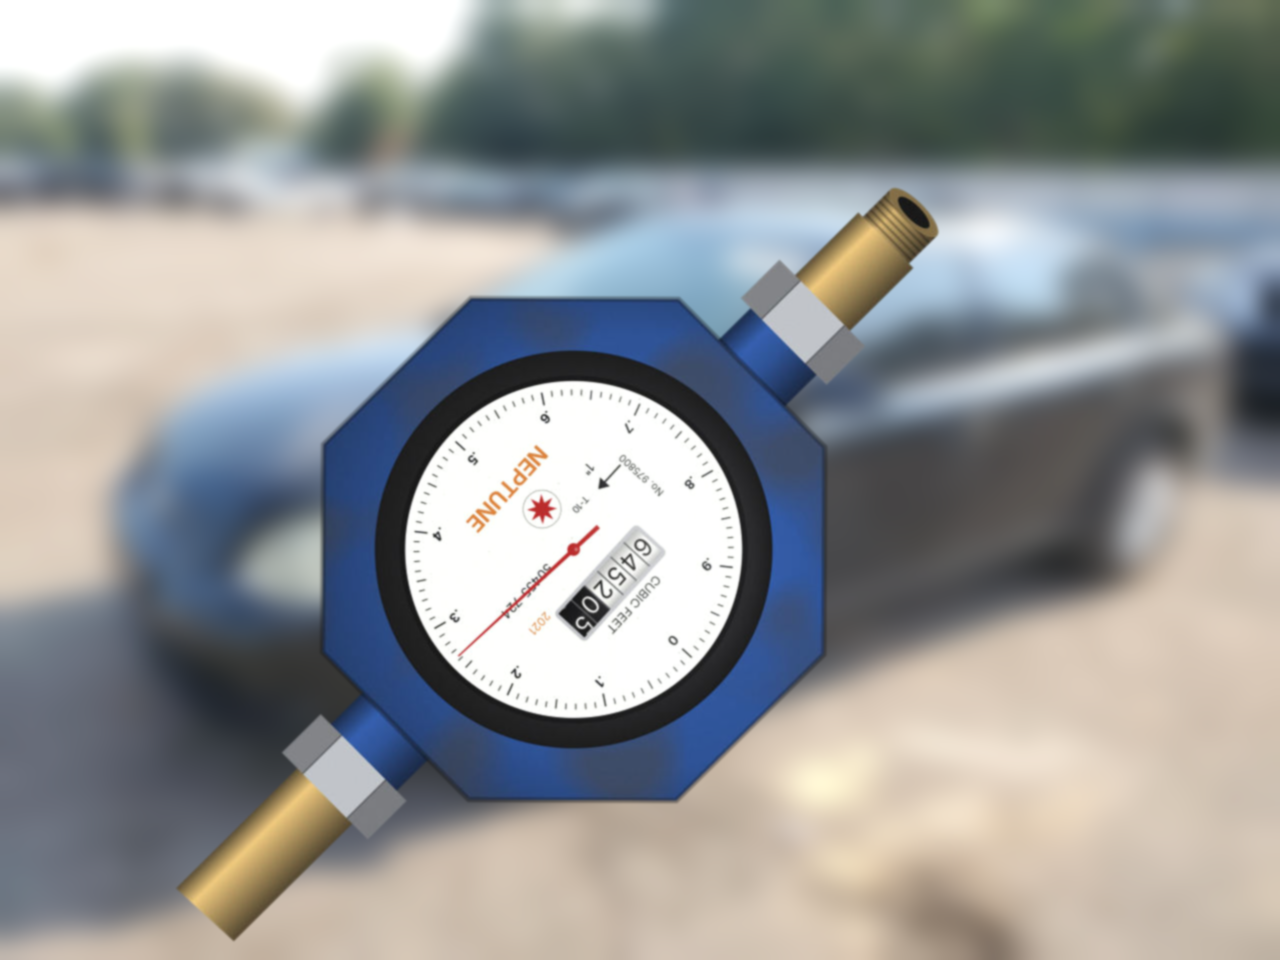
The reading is value=645205.26 unit=ft³
